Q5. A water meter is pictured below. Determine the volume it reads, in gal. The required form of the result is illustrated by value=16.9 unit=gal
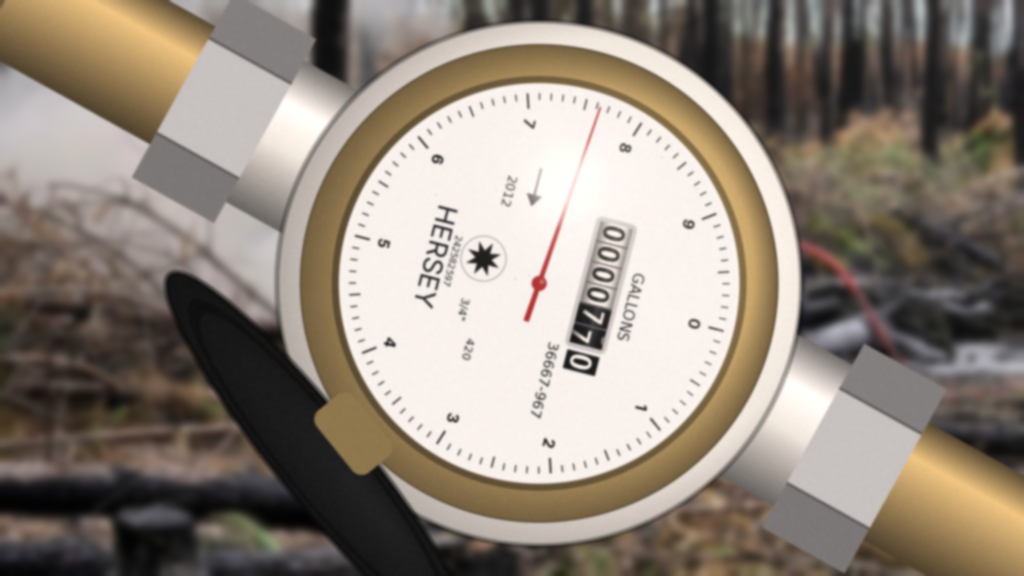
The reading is value=767.6 unit=gal
